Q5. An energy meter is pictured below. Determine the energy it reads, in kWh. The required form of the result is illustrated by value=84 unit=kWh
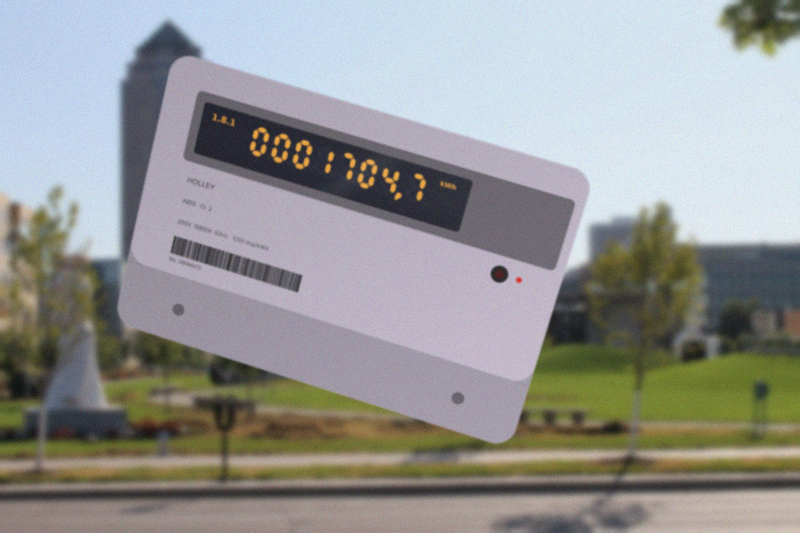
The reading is value=1704.7 unit=kWh
